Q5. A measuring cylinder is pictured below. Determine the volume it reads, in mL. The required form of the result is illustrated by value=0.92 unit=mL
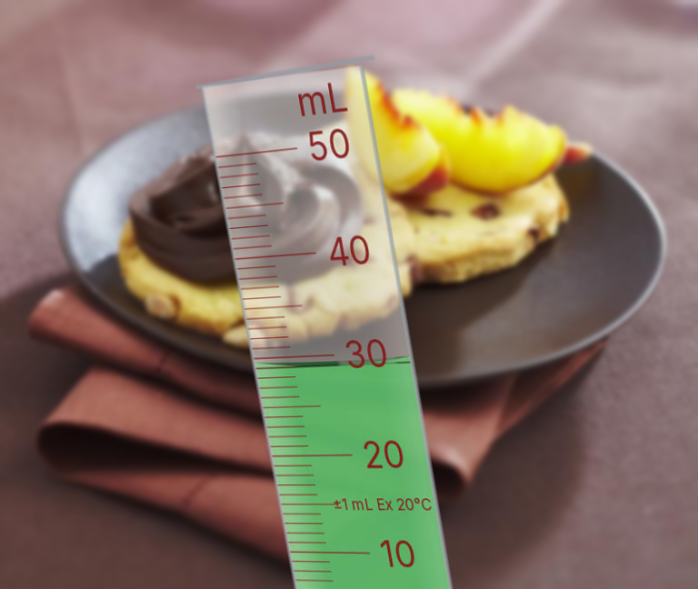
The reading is value=29 unit=mL
